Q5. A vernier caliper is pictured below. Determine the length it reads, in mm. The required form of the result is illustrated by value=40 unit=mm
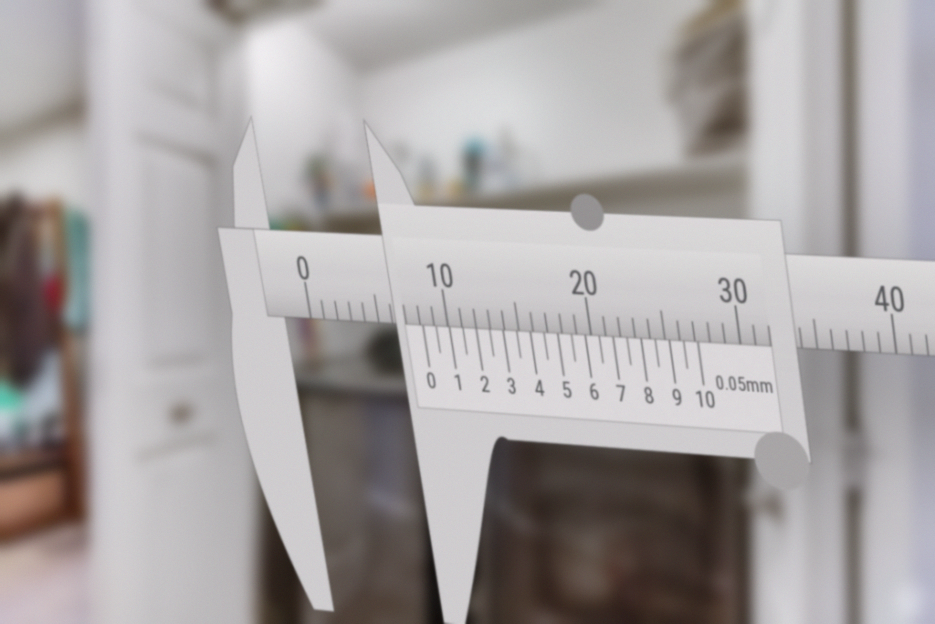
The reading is value=8.2 unit=mm
